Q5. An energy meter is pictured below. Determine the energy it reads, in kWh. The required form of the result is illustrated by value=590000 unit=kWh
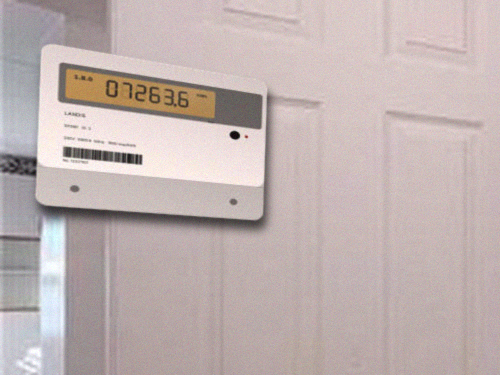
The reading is value=7263.6 unit=kWh
